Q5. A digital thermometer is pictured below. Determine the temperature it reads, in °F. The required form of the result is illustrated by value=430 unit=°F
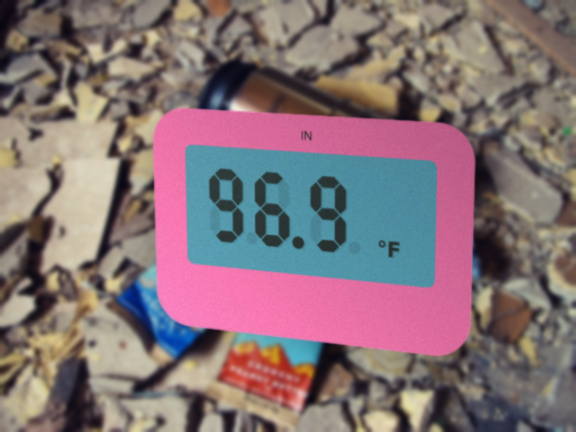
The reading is value=96.9 unit=°F
